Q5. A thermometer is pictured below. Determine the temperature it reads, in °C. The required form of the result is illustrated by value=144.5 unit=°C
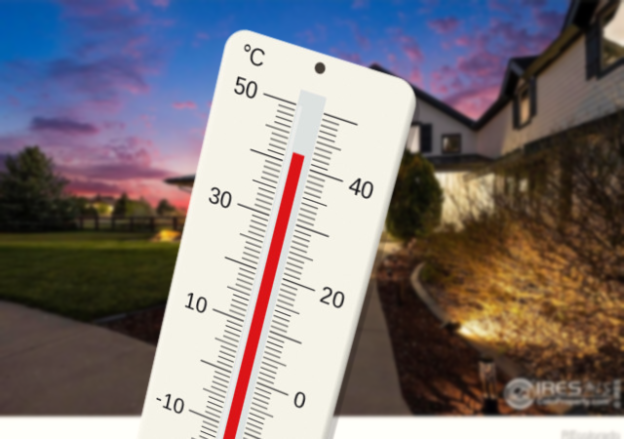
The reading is value=42 unit=°C
